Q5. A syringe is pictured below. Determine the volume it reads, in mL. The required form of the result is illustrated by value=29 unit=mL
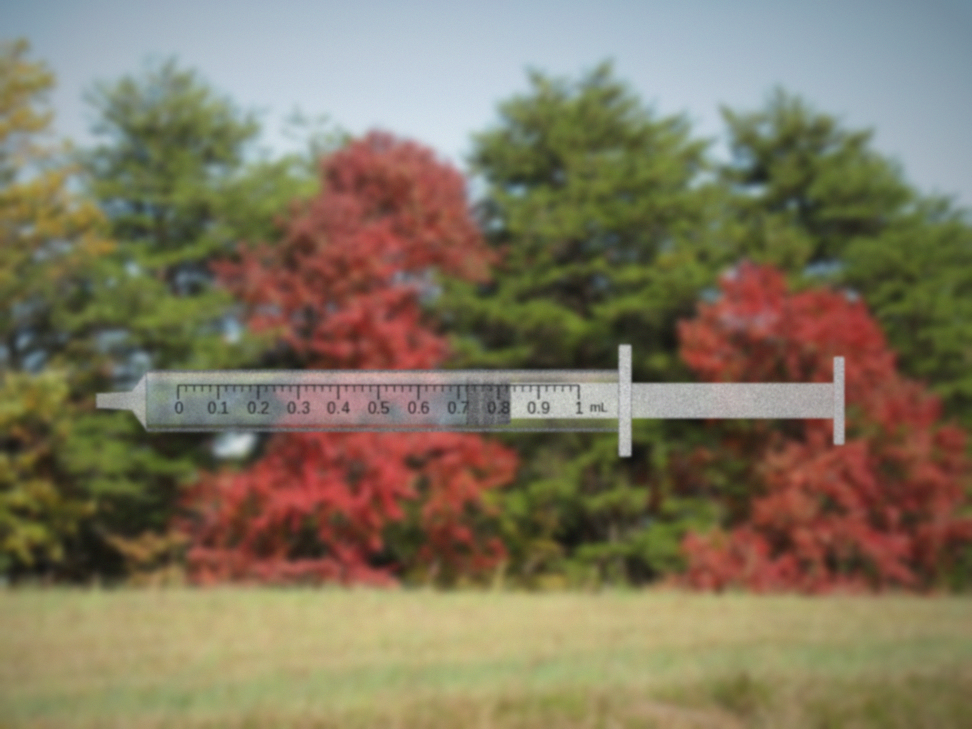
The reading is value=0.72 unit=mL
